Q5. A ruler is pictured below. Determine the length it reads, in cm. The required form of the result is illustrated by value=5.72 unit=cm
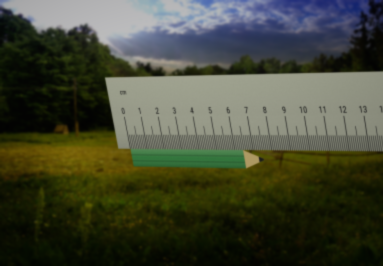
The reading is value=7.5 unit=cm
